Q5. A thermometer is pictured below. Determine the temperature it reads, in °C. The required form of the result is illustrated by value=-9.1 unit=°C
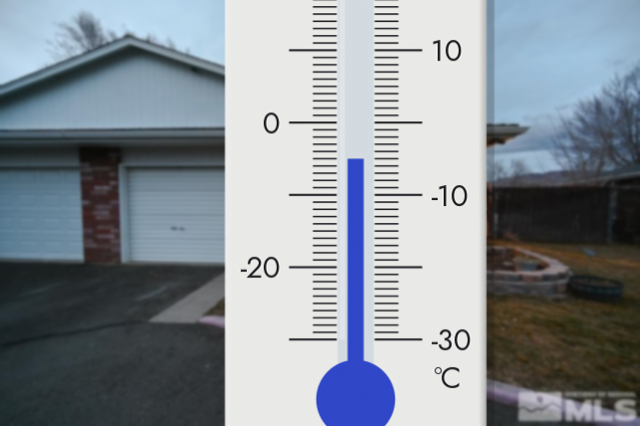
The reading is value=-5 unit=°C
